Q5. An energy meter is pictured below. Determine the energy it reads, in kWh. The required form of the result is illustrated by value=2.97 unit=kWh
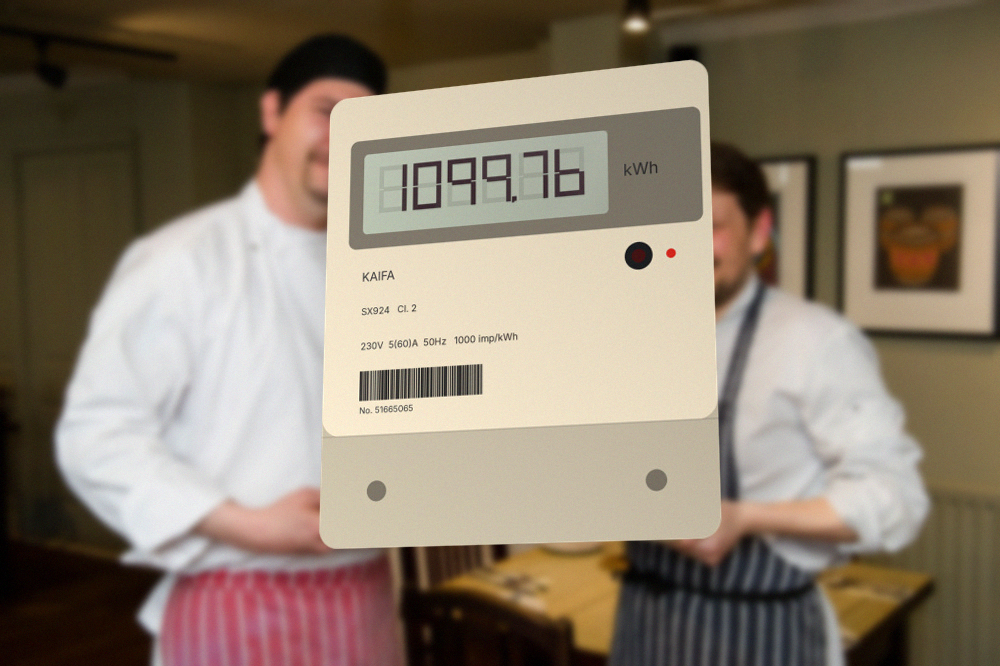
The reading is value=1099.76 unit=kWh
